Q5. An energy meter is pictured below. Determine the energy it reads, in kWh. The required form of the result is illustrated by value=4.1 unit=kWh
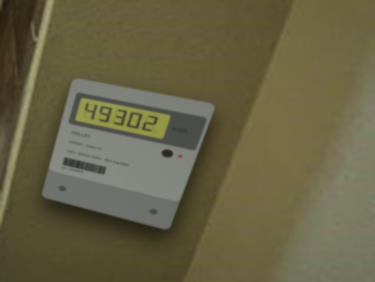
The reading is value=49302 unit=kWh
